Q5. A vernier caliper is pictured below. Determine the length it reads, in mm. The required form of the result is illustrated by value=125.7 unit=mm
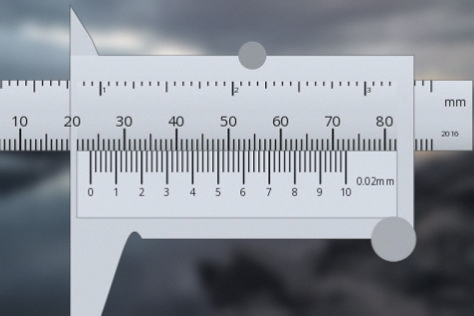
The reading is value=23.5 unit=mm
